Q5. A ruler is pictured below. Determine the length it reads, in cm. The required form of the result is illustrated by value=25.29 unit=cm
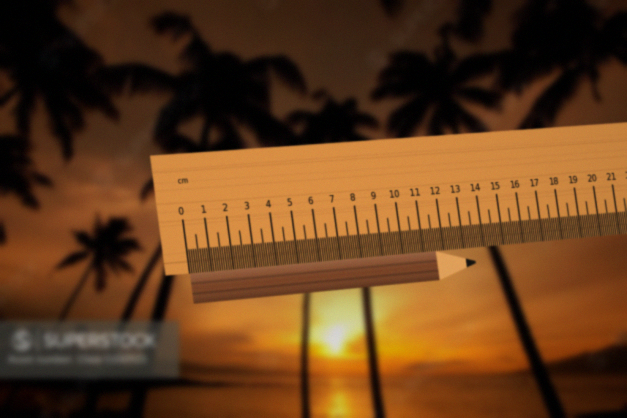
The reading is value=13.5 unit=cm
